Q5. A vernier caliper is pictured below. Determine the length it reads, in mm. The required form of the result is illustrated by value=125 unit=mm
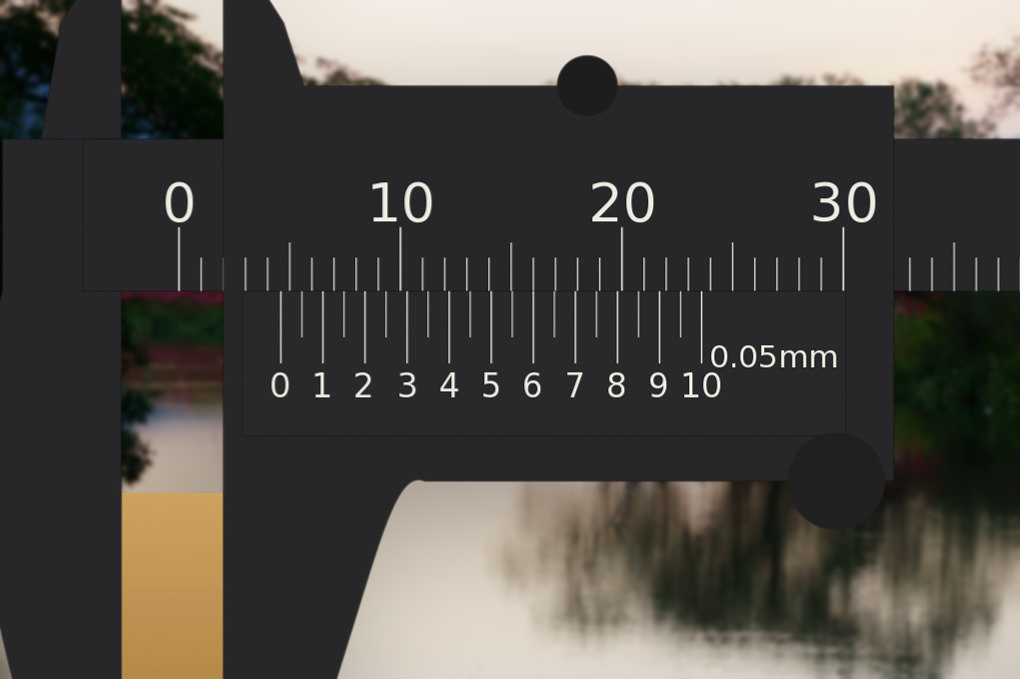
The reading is value=4.6 unit=mm
